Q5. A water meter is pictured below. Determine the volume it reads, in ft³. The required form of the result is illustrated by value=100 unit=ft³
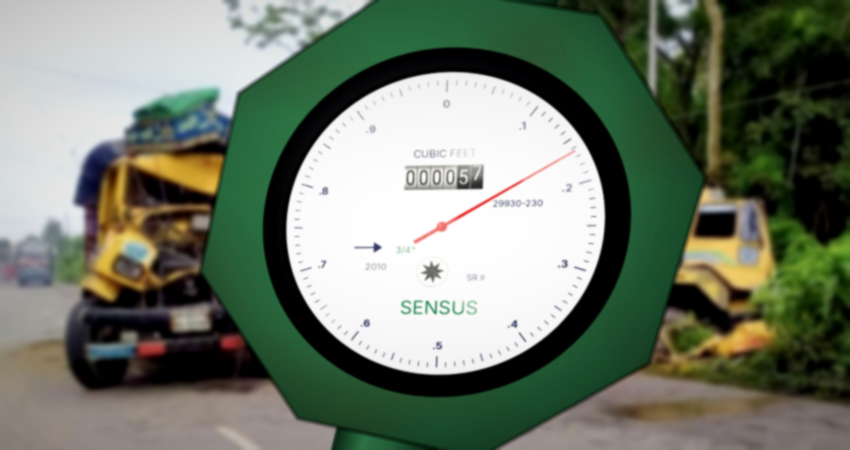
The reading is value=57.16 unit=ft³
